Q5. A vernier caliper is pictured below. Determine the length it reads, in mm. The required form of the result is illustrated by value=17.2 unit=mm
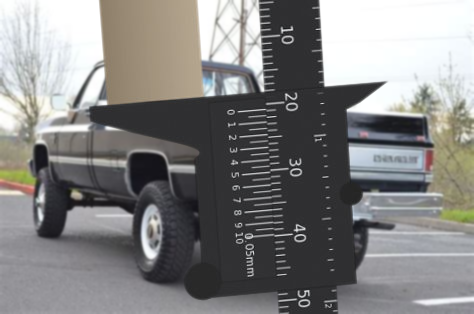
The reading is value=20.8 unit=mm
